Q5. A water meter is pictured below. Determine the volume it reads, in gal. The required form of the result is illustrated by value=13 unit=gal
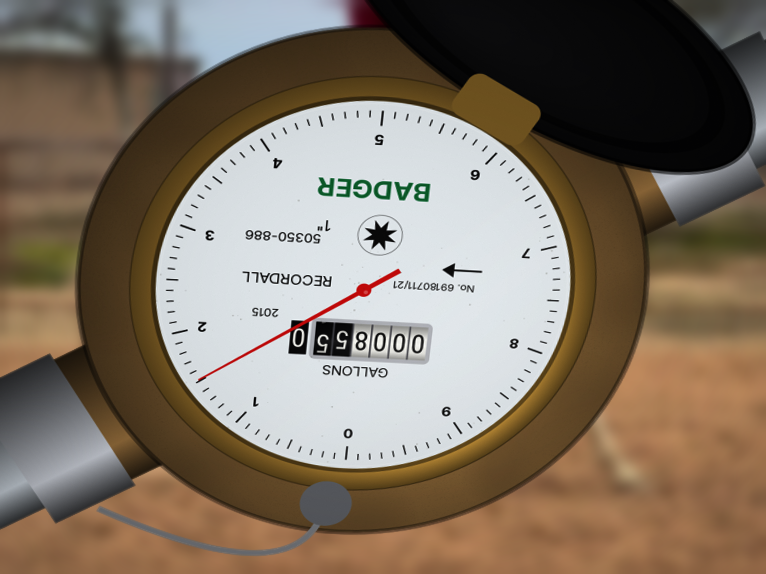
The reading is value=8551.5 unit=gal
